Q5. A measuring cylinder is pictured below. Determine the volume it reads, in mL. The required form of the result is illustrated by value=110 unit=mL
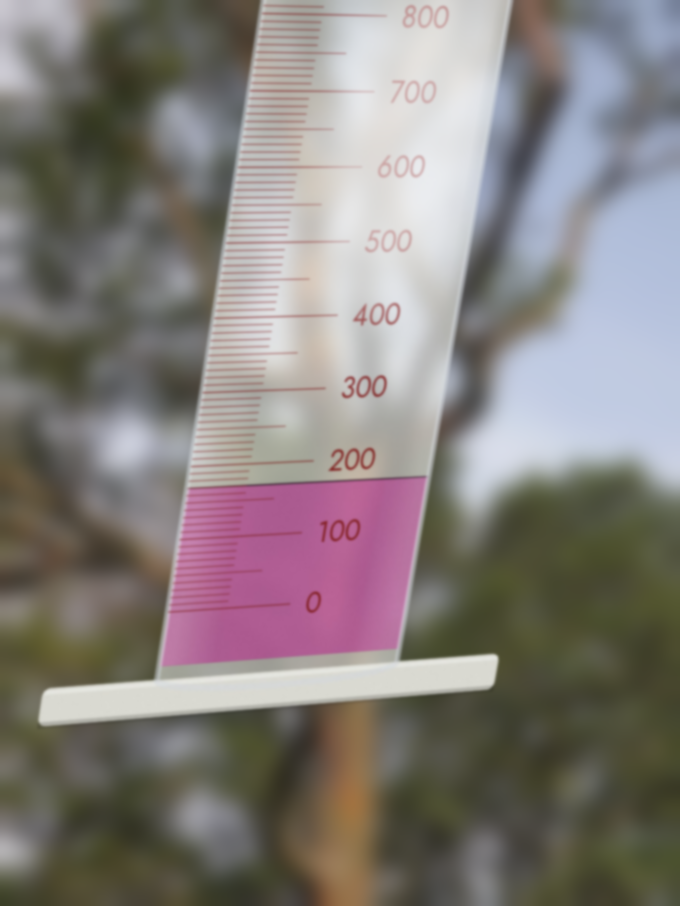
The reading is value=170 unit=mL
